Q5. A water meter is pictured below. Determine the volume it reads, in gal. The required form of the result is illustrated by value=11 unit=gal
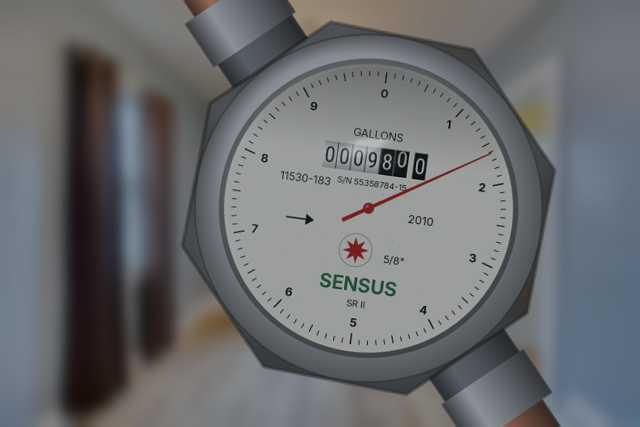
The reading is value=9801.6 unit=gal
